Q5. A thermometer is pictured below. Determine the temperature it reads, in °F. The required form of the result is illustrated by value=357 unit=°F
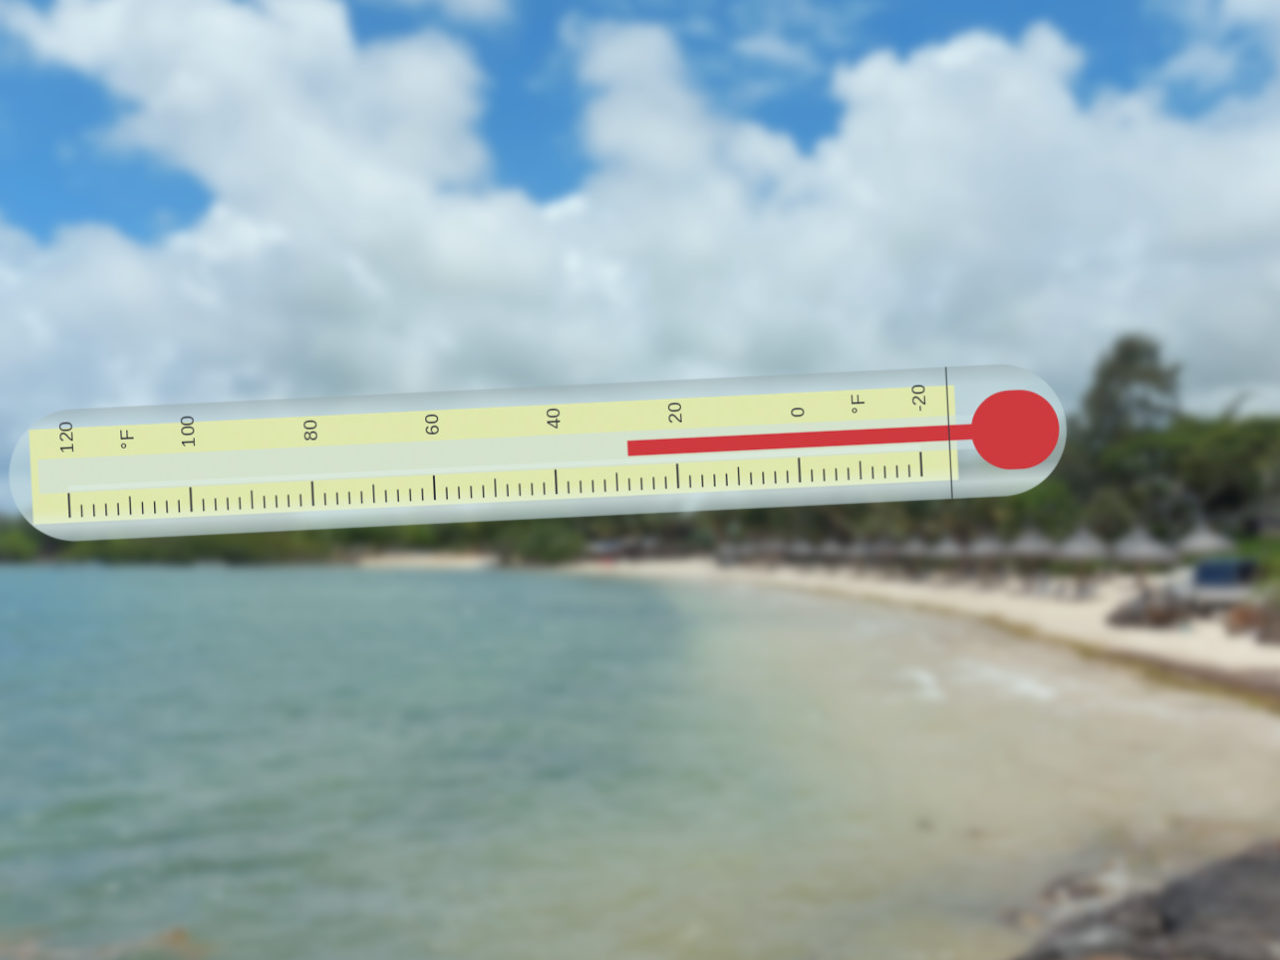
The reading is value=28 unit=°F
